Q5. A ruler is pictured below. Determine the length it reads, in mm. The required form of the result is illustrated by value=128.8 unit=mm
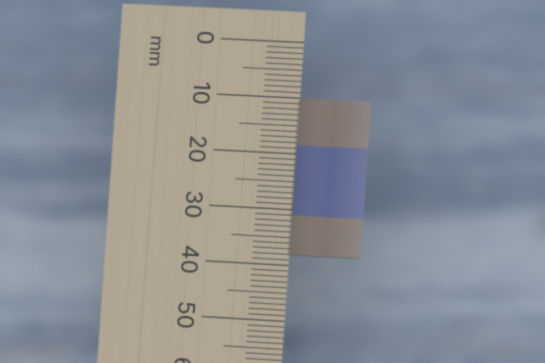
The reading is value=28 unit=mm
